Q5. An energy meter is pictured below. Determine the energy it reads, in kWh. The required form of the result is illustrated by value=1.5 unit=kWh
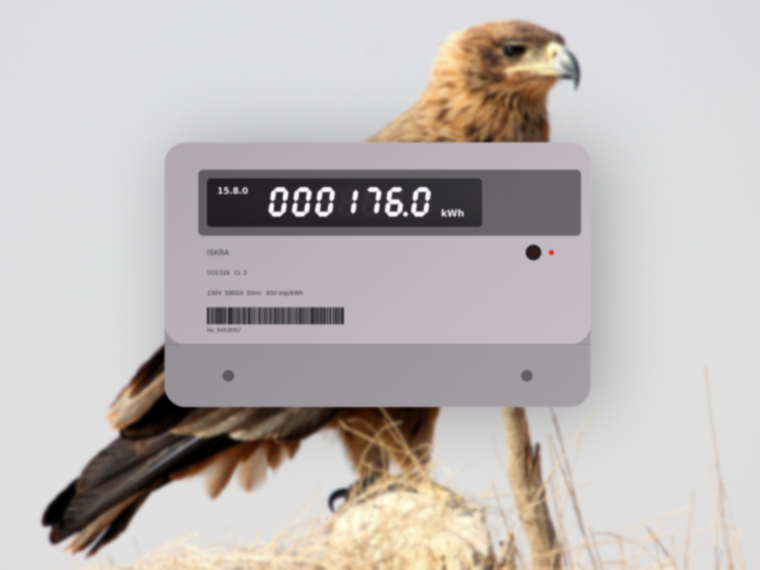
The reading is value=176.0 unit=kWh
